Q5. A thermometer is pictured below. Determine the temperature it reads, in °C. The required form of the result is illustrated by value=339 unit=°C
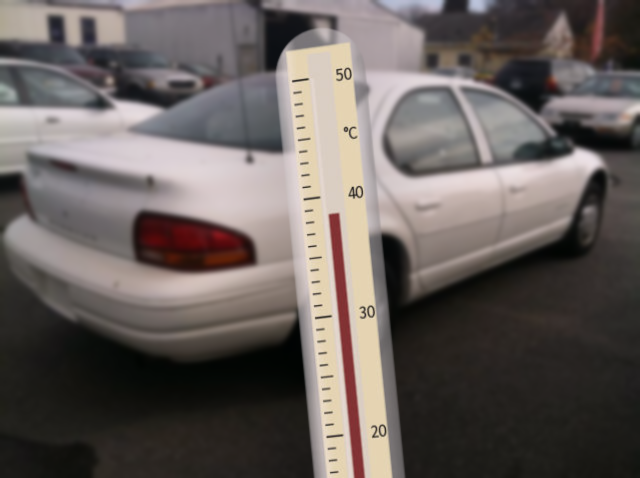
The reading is value=38.5 unit=°C
